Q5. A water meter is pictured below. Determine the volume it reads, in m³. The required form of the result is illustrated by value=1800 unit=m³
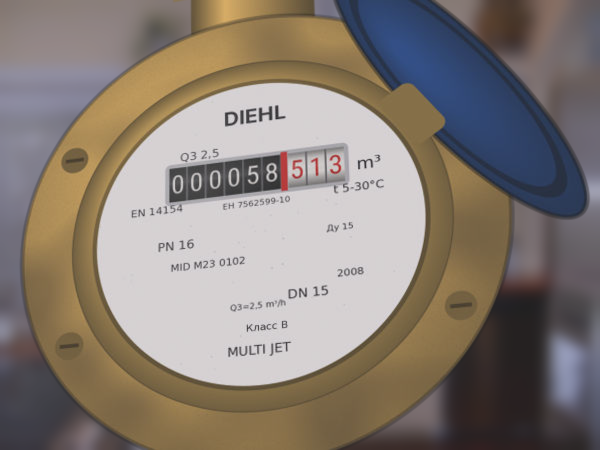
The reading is value=58.513 unit=m³
